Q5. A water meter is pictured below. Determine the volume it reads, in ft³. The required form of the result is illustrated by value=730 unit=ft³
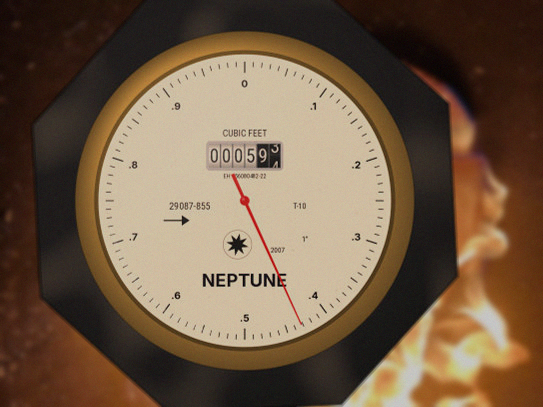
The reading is value=593.43 unit=ft³
